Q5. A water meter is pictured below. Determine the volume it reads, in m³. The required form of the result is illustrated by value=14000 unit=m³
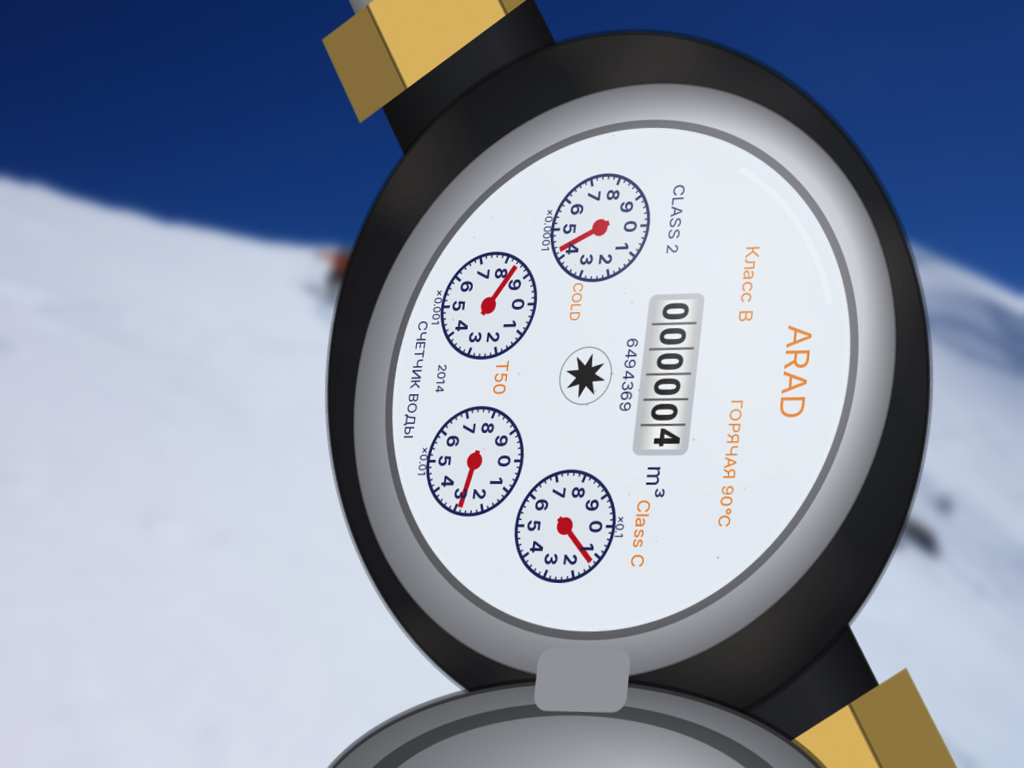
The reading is value=4.1284 unit=m³
